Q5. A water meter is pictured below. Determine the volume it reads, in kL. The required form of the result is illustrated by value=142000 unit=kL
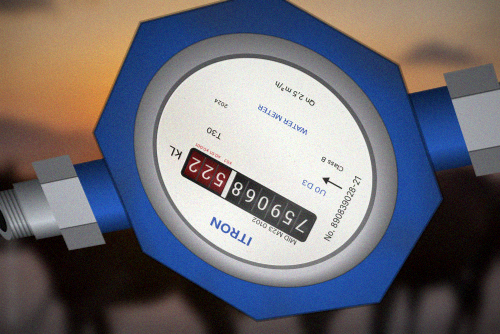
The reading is value=759068.522 unit=kL
